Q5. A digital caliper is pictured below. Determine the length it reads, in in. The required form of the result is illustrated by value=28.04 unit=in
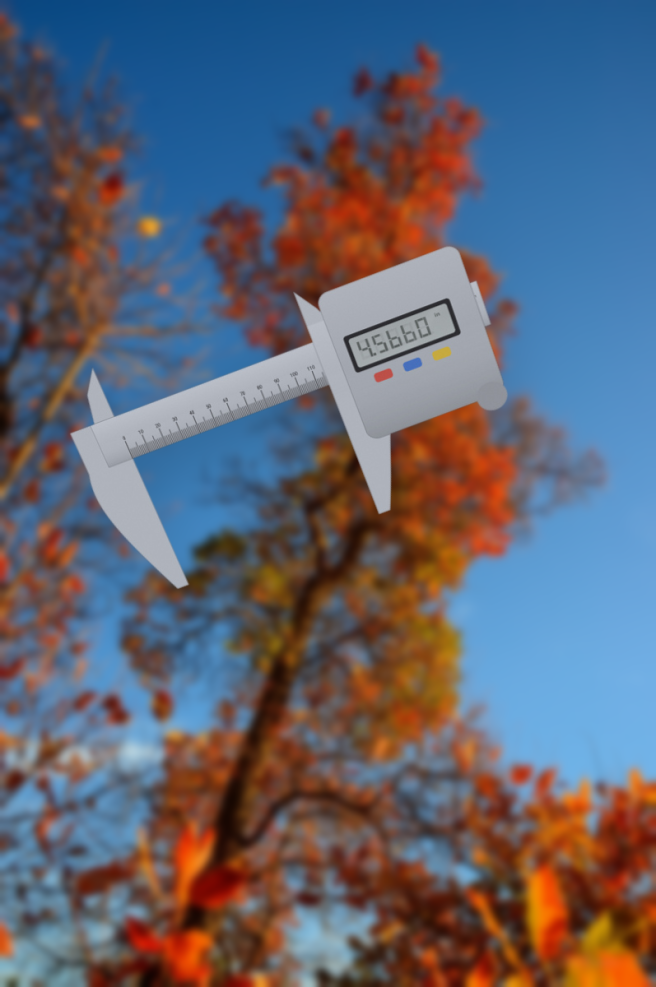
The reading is value=4.5660 unit=in
